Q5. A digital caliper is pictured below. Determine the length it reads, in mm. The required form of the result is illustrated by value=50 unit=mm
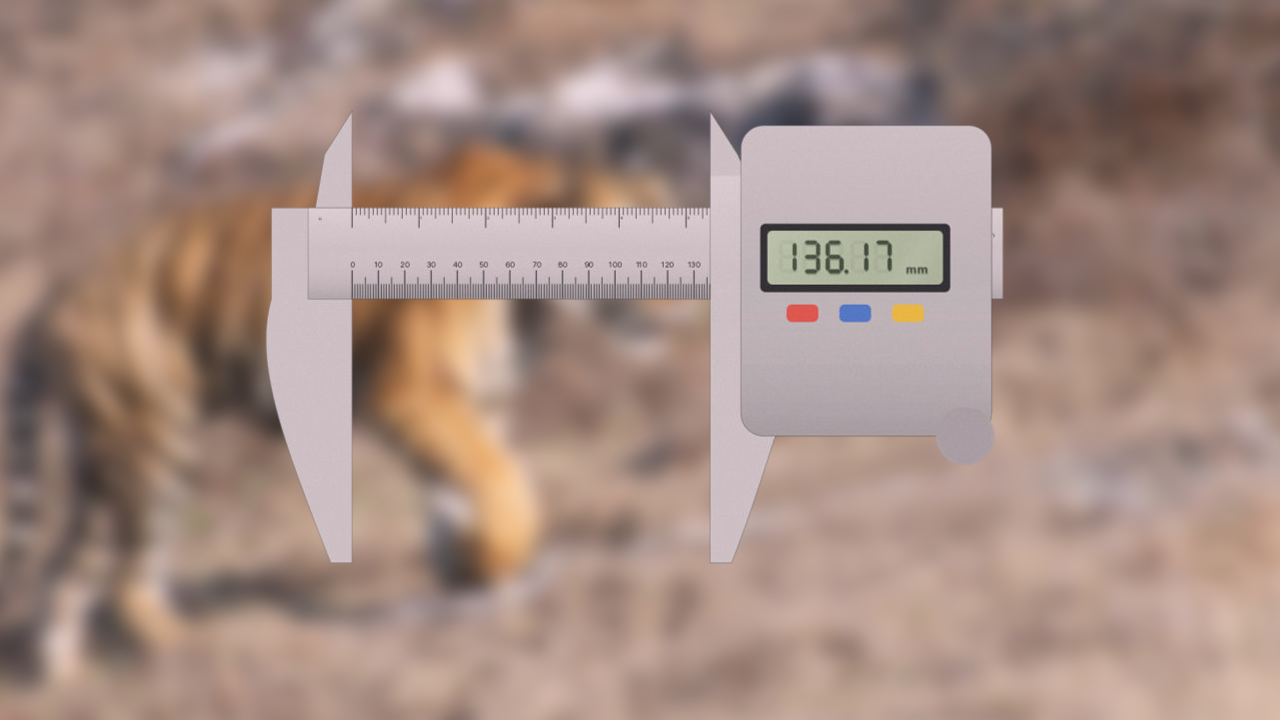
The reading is value=136.17 unit=mm
